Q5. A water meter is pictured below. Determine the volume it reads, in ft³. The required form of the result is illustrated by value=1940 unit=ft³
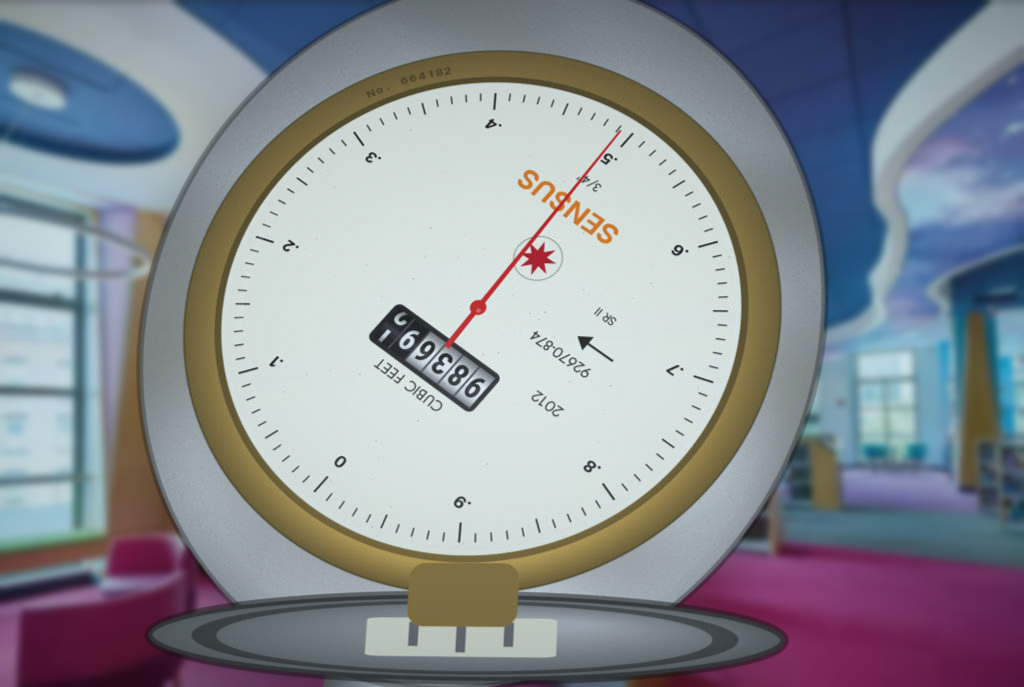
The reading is value=983691.49 unit=ft³
